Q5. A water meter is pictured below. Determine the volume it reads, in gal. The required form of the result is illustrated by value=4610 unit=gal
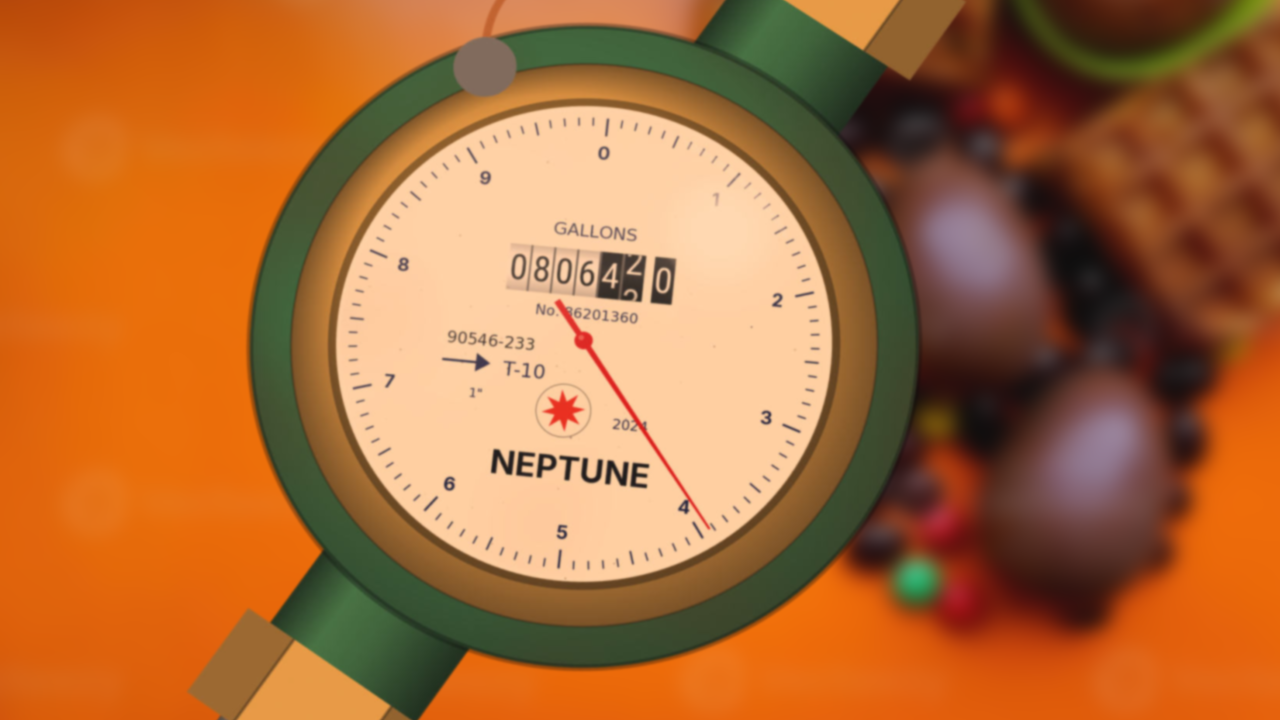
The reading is value=806423.9 unit=gal
